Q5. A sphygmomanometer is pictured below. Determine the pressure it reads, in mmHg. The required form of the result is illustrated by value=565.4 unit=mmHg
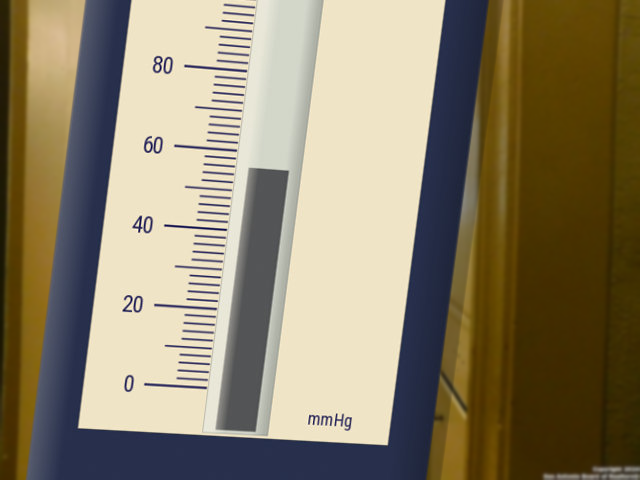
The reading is value=56 unit=mmHg
